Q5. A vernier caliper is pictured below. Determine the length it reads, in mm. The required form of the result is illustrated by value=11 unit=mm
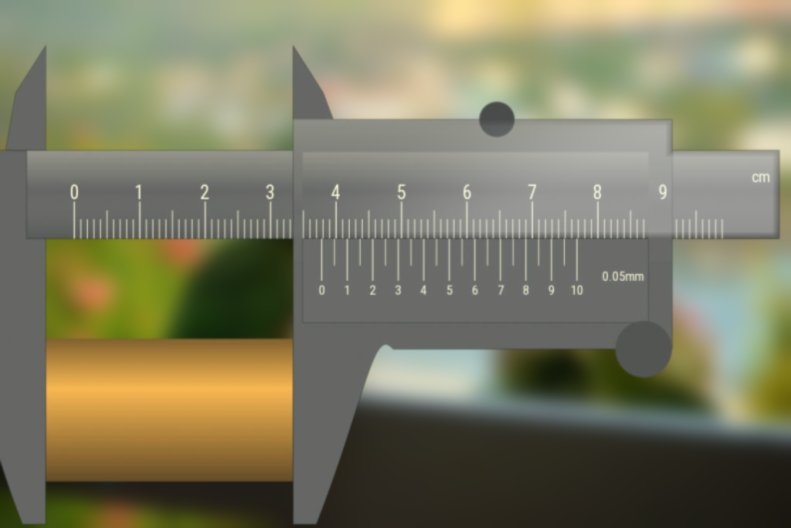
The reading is value=37.8 unit=mm
